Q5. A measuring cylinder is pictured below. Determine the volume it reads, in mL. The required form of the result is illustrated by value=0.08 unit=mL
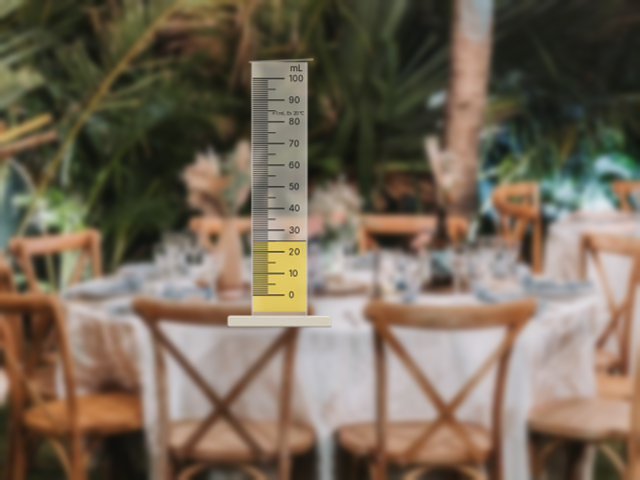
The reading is value=25 unit=mL
